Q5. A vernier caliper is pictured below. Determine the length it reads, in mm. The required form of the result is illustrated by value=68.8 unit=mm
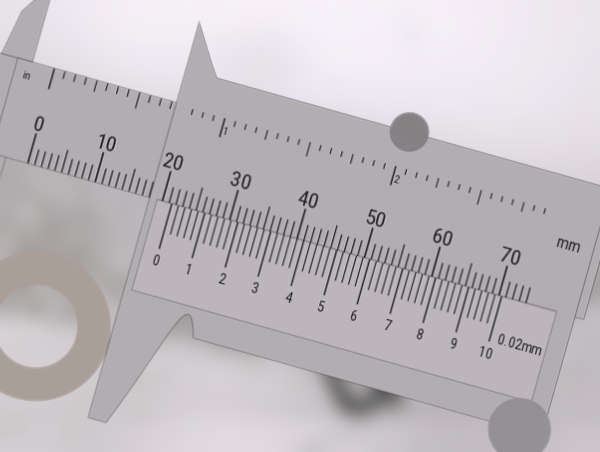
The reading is value=21.4 unit=mm
